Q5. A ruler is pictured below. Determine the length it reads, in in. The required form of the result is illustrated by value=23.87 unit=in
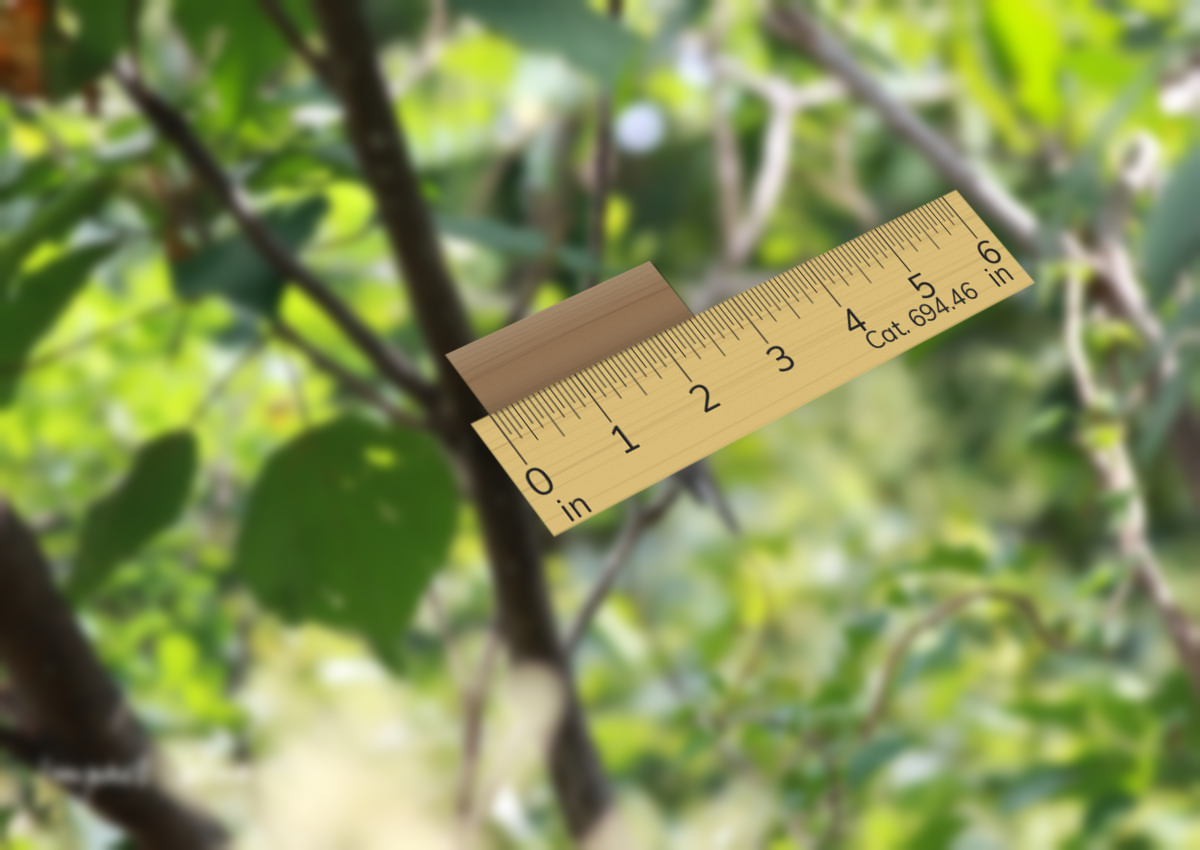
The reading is value=2.5 unit=in
